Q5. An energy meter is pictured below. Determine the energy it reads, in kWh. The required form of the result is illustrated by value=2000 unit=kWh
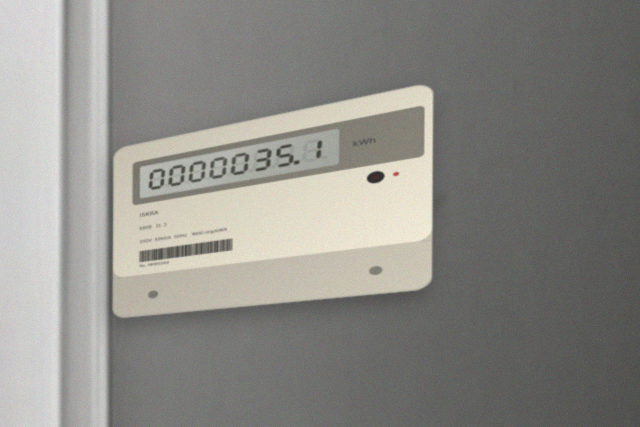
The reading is value=35.1 unit=kWh
